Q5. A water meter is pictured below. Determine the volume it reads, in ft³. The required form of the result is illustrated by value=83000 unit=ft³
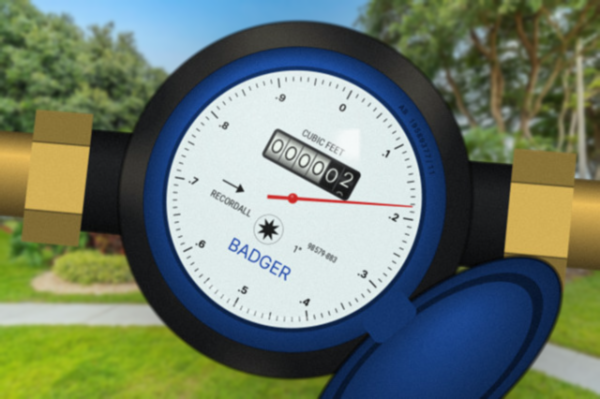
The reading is value=2.18 unit=ft³
